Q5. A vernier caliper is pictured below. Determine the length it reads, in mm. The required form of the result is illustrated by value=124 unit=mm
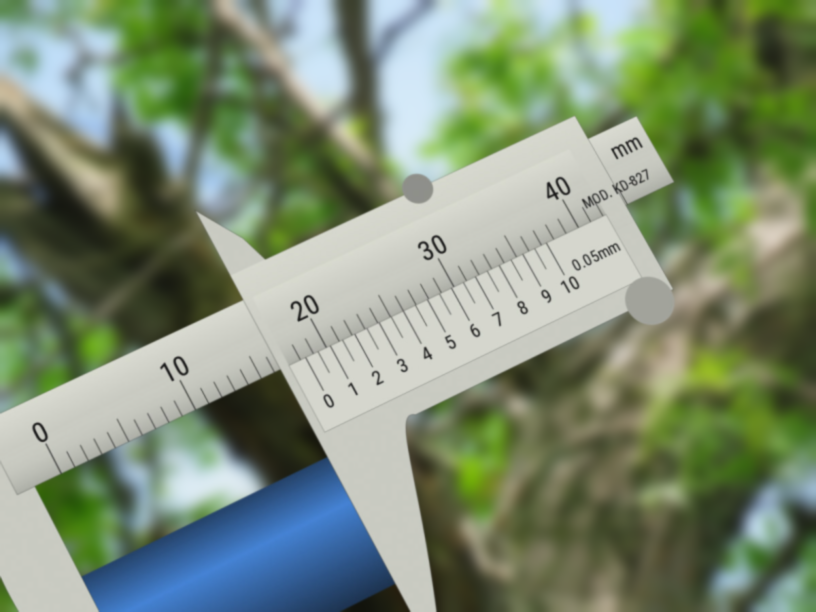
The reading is value=18.4 unit=mm
